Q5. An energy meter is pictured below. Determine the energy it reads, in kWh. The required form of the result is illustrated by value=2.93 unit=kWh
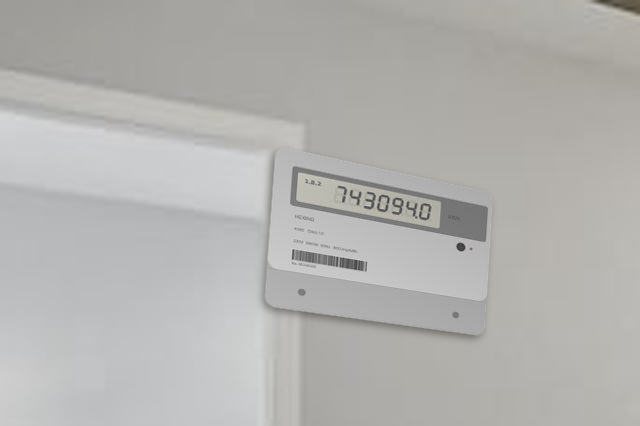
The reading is value=743094.0 unit=kWh
